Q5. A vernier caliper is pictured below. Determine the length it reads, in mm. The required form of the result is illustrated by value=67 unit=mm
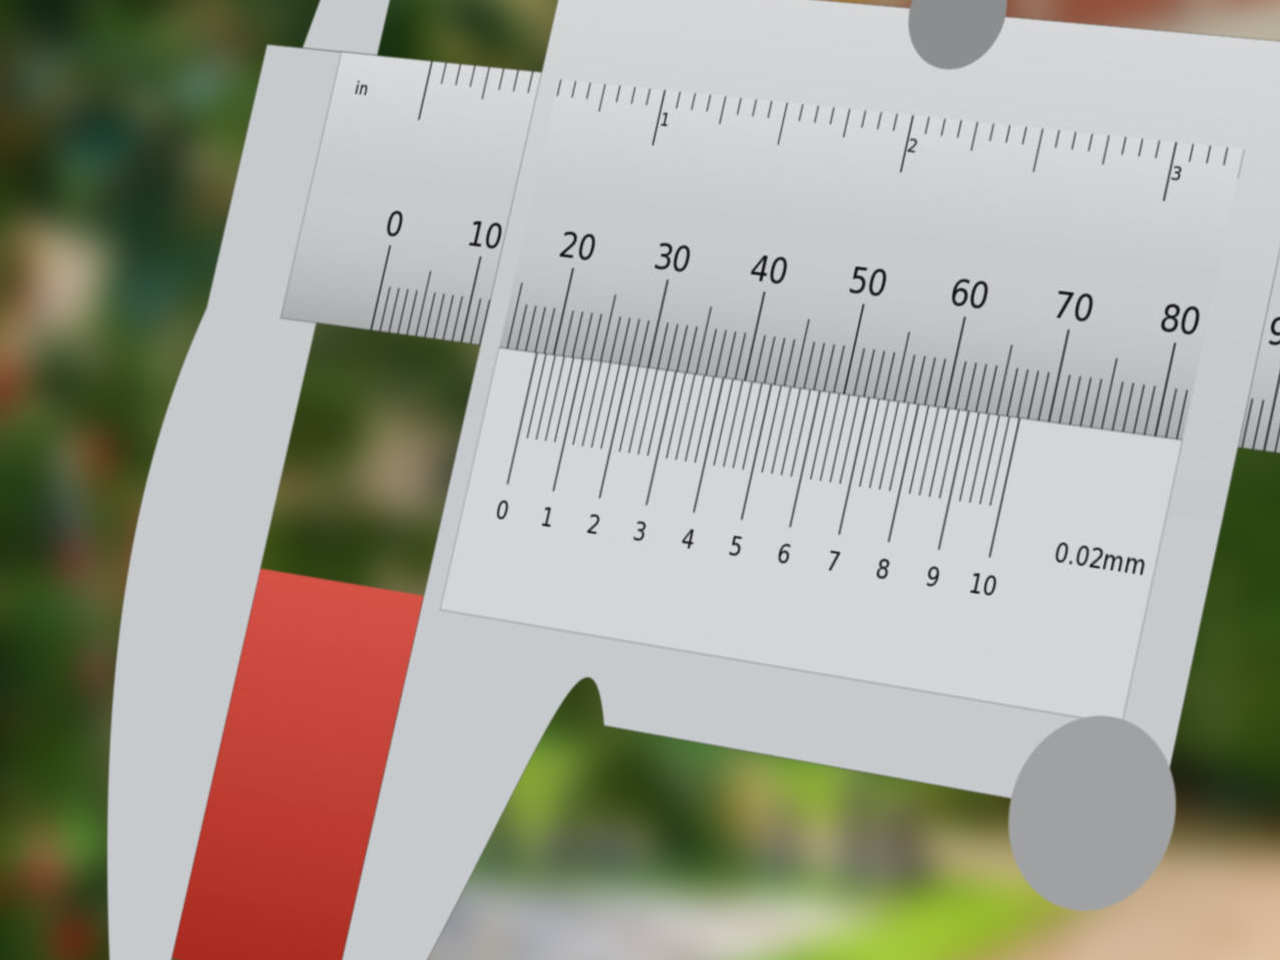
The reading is value=18.2 unit=mm
